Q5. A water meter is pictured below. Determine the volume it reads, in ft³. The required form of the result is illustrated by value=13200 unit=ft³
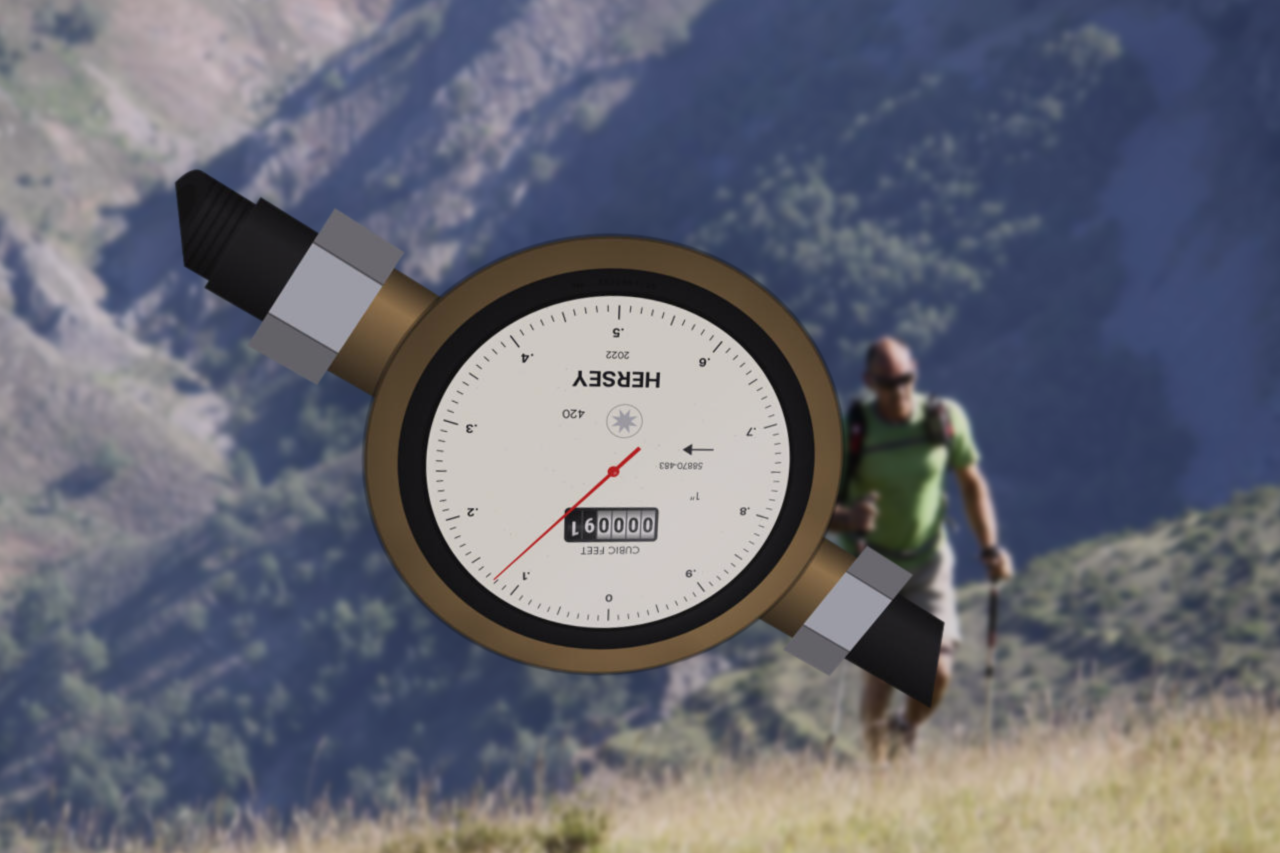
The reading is value=91.12 unit=ft³
